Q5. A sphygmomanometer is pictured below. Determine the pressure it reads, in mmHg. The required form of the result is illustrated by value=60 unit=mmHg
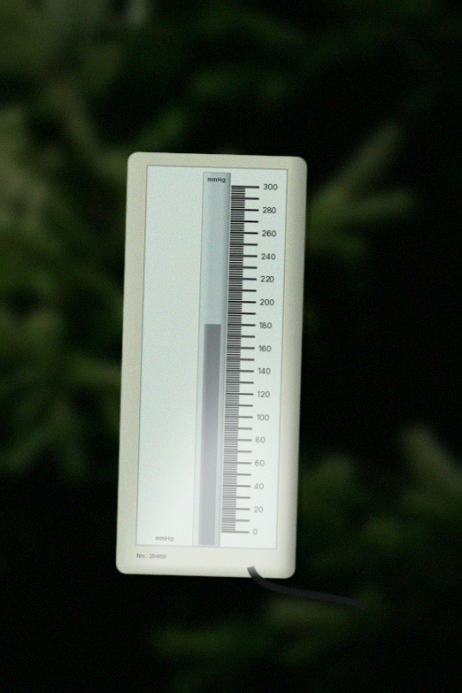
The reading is value=180 unit=mmHg
